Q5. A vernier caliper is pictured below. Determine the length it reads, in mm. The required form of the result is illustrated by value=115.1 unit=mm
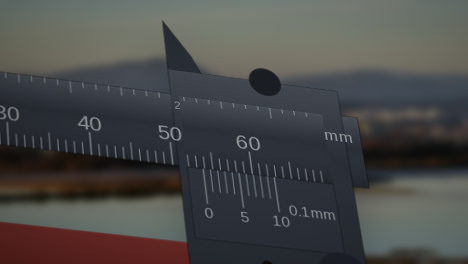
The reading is value=53.8 unit=mm
